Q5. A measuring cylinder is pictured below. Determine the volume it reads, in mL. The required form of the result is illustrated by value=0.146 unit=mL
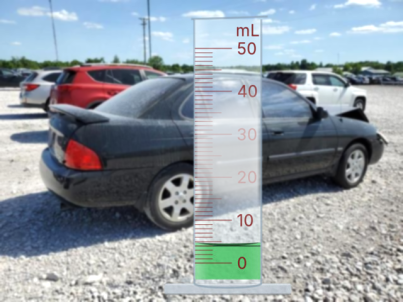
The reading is value=4 unit=mL
